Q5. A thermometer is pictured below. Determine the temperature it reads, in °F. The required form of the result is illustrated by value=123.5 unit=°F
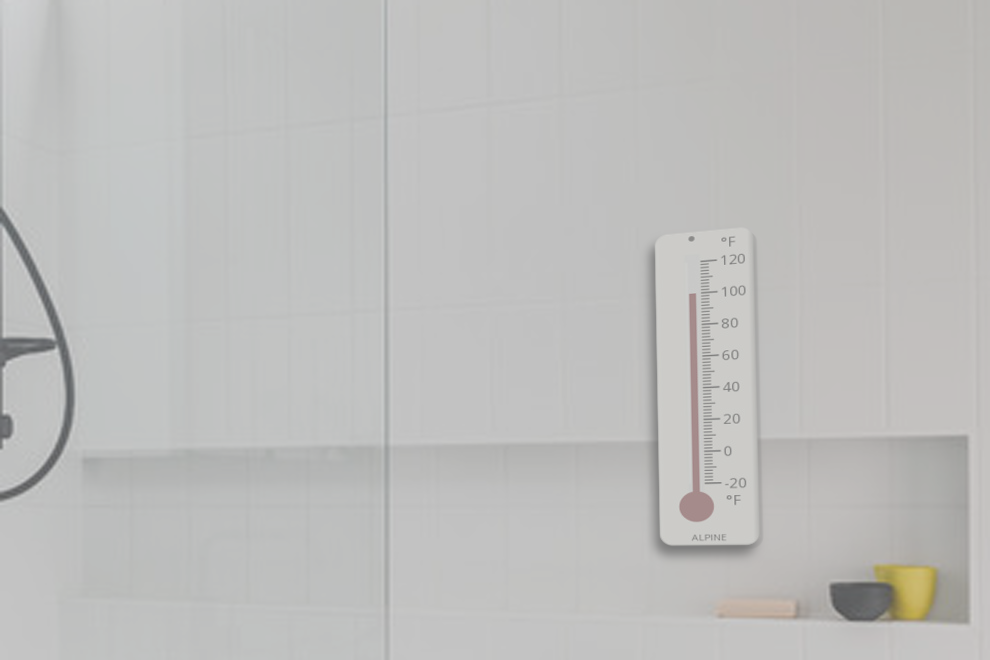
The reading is value=100 unit=°F
